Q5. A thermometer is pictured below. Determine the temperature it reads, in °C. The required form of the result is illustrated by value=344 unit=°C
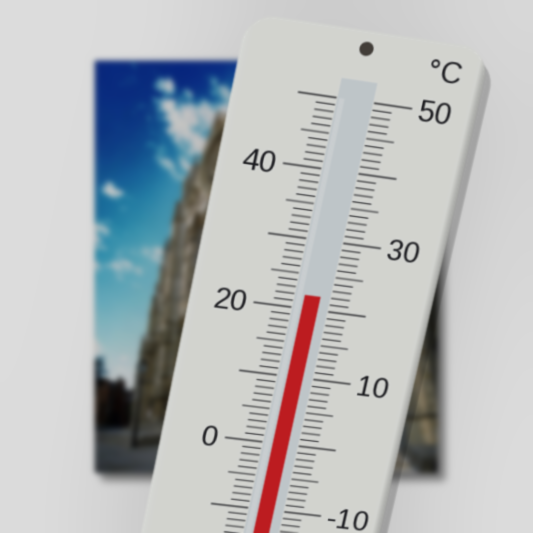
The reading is value=22 unit=°C
